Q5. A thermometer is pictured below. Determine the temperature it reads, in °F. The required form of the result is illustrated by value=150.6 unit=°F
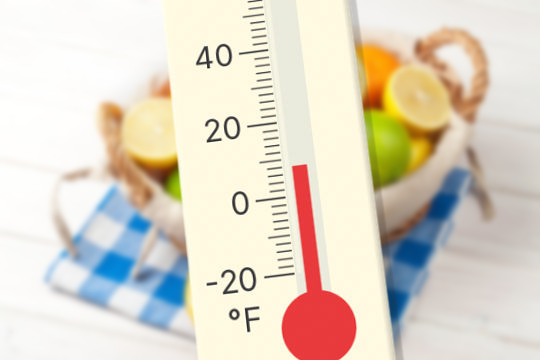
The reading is value=8 unit=°F
